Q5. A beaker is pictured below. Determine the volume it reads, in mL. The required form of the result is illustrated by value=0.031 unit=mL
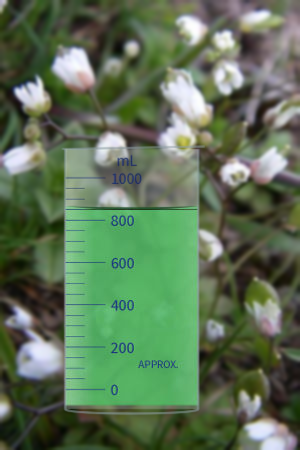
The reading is value=850 unit=mL
